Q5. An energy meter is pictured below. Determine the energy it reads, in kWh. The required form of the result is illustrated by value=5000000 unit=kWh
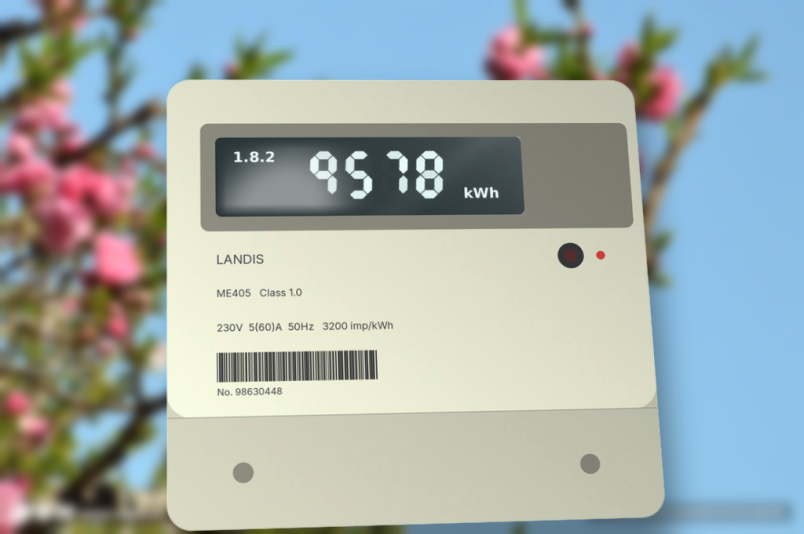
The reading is value=9578 unit=kWh
